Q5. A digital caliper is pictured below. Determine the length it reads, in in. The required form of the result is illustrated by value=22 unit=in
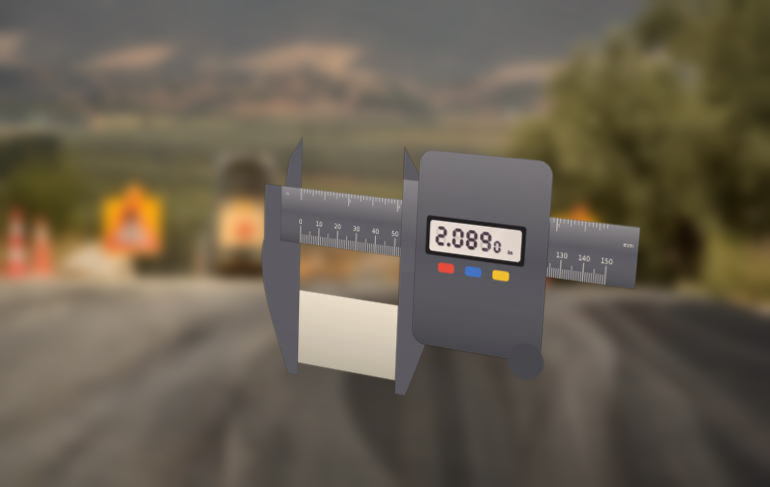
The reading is value=2.0890 unit=in
